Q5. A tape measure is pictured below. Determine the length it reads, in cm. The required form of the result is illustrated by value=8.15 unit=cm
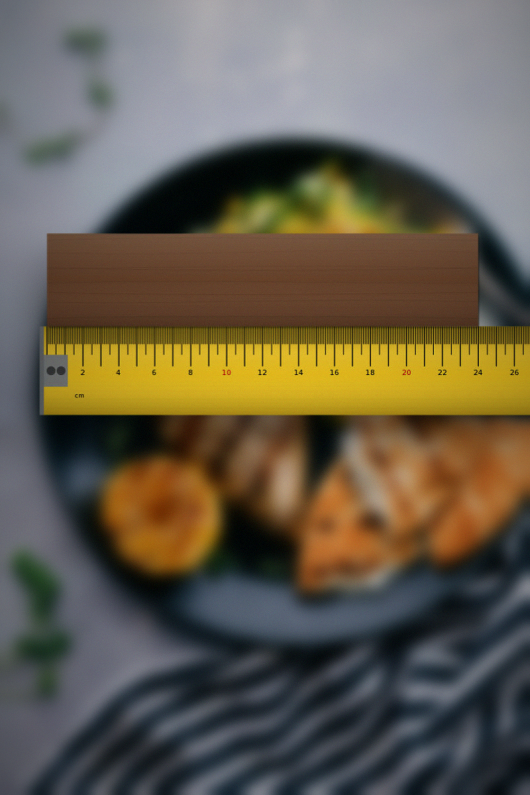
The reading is value=24 unit=cm
